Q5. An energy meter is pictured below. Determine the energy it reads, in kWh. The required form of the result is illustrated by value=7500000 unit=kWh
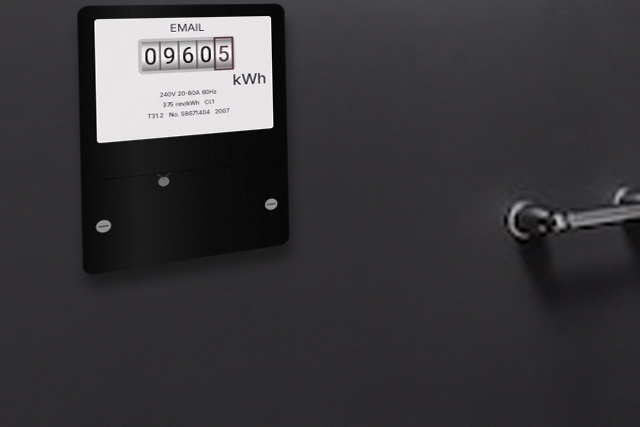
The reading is value=960.5 unit=kWh
